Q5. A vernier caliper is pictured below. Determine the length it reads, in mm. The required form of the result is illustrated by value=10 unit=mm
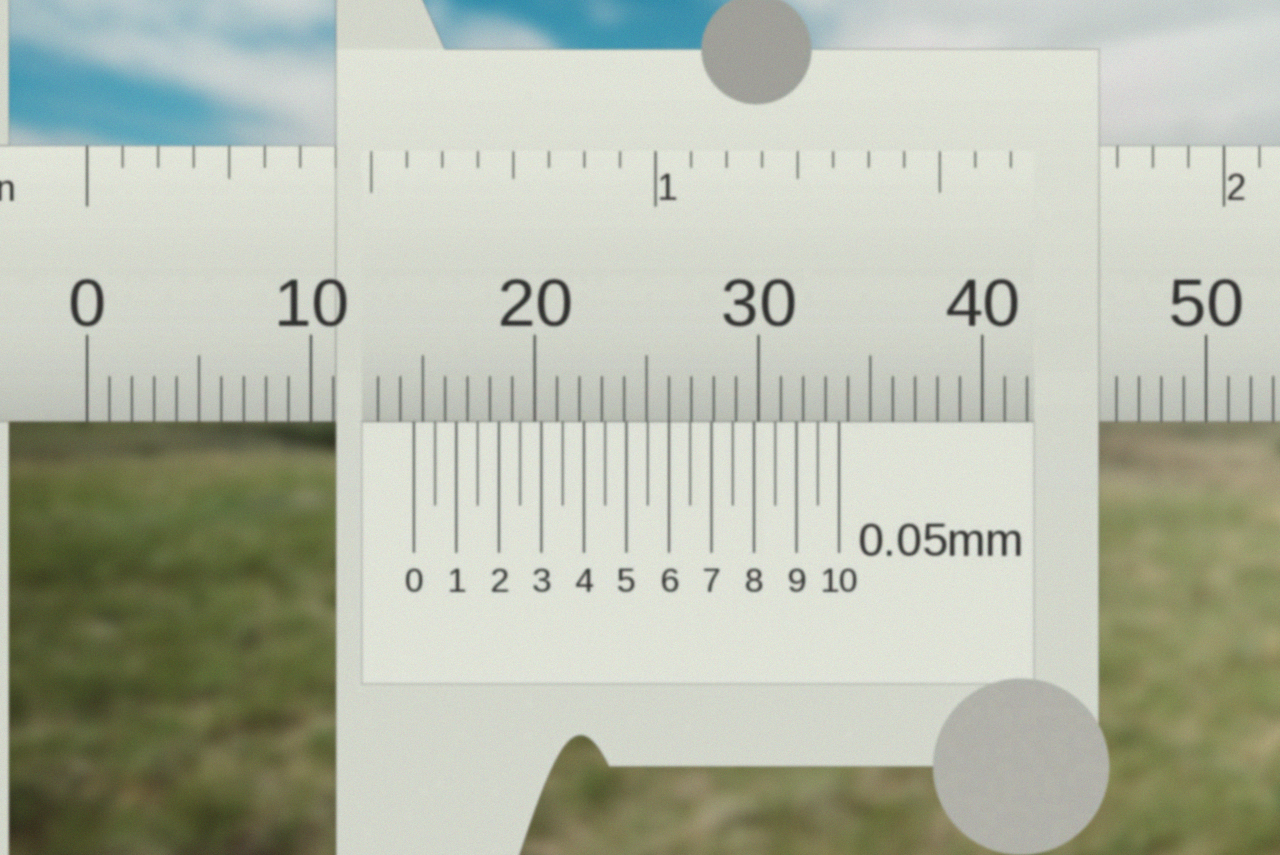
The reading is value=14.6 unit=mm
